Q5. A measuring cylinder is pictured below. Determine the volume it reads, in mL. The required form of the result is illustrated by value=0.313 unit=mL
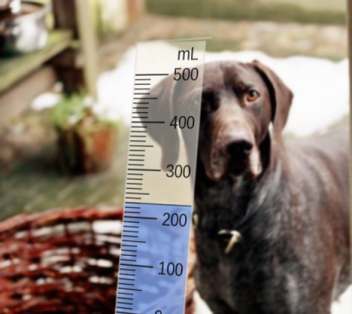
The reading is value=230 unit=mL
